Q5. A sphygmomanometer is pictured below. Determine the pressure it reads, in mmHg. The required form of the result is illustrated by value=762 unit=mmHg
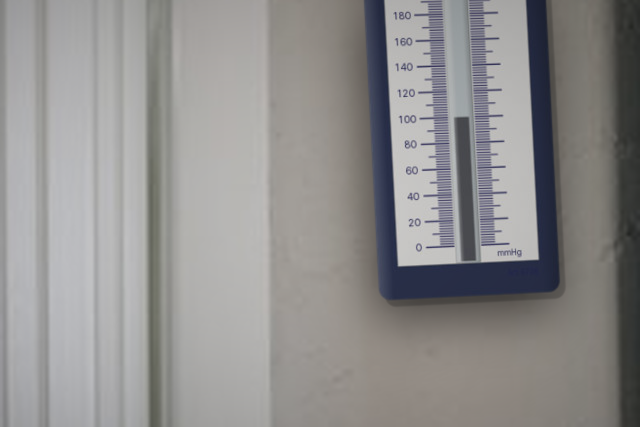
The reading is value=100 unit=mmHg
